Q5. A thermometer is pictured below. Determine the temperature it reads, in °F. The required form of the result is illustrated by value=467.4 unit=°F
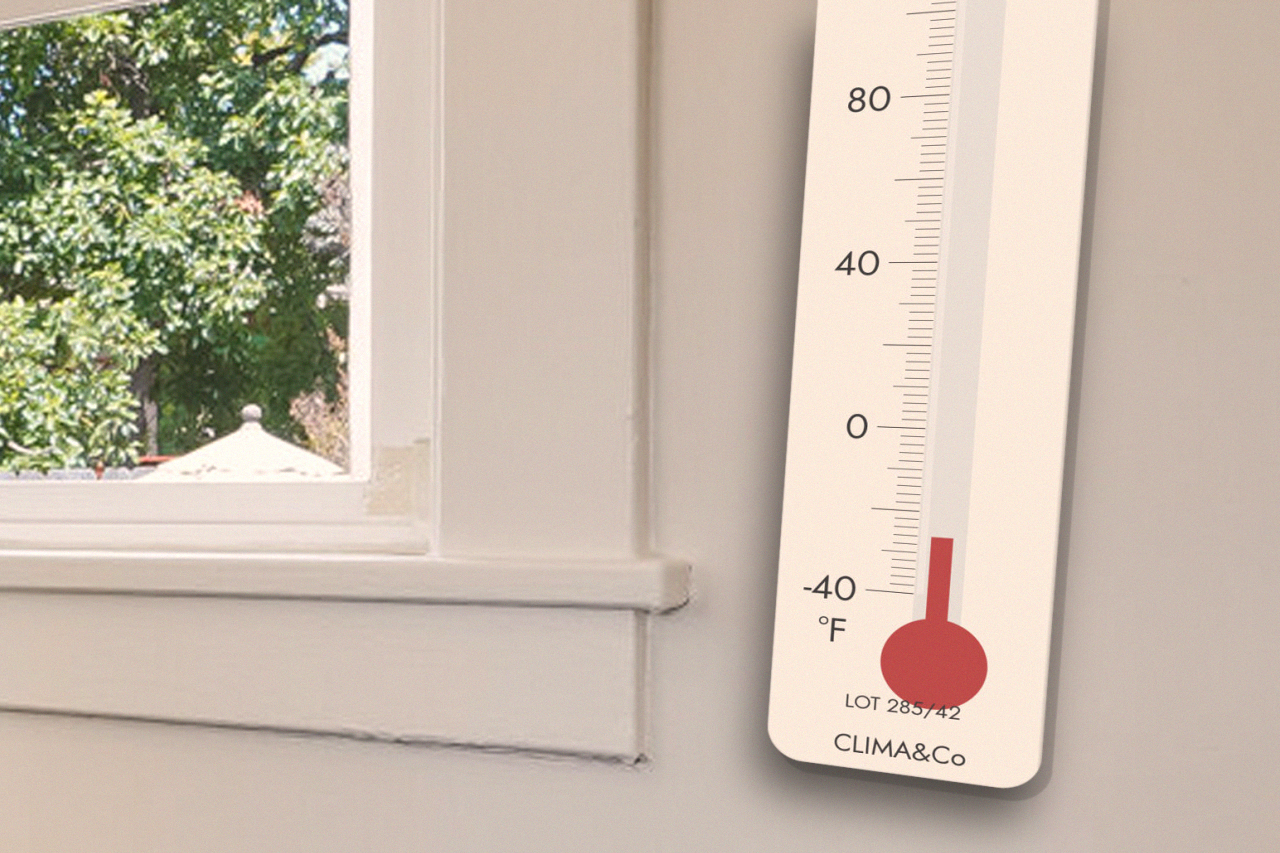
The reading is value=-26 unit=°F
